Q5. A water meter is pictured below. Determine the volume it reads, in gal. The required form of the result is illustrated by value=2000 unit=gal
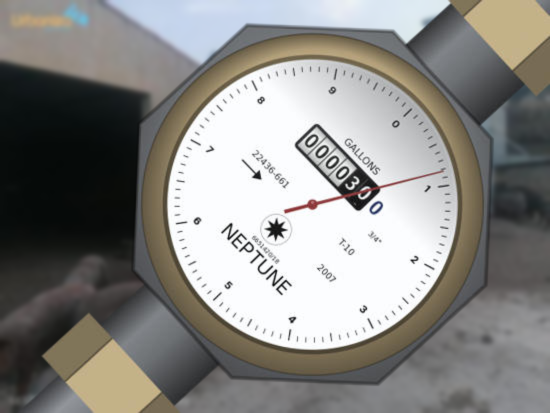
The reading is value=300.8 unit=gal
